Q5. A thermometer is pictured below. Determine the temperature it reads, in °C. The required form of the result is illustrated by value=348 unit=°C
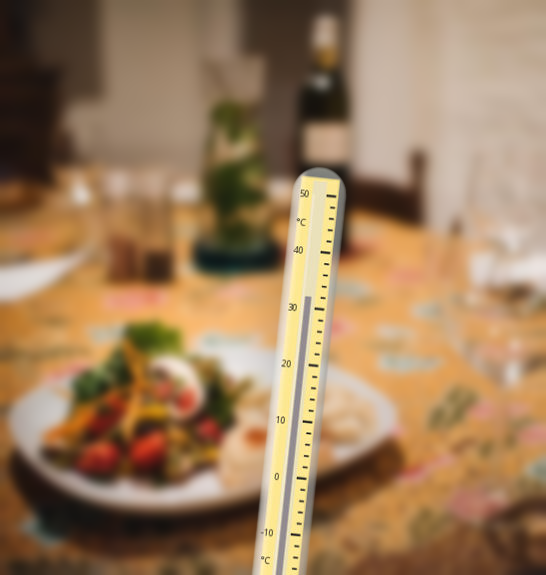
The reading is value=32 unit=°C
